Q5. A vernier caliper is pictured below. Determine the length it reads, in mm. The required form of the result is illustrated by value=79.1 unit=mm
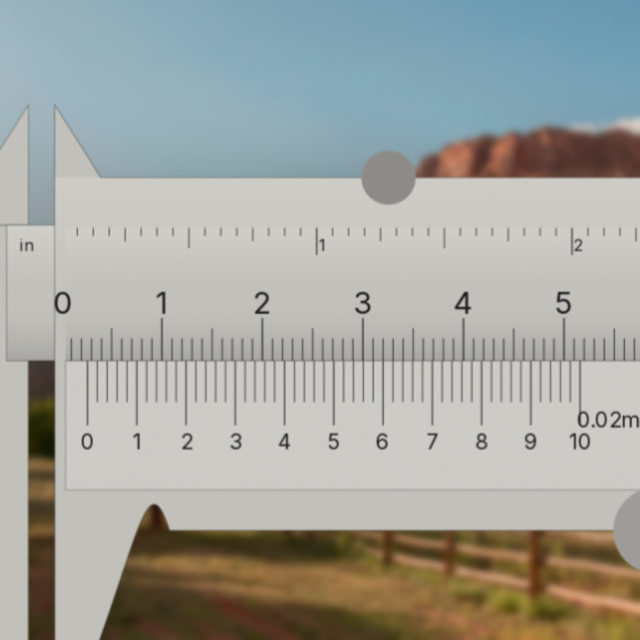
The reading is value=2.6 unit=mm
